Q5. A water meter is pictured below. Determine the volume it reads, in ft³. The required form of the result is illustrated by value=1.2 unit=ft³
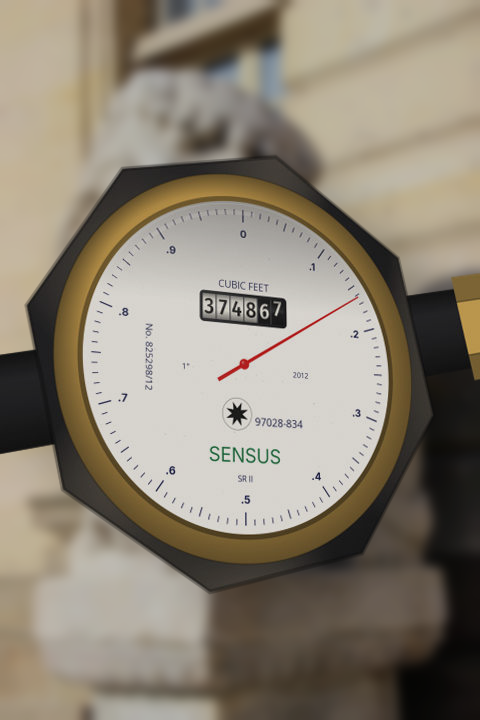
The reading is value=374867.16 unit=ft³
